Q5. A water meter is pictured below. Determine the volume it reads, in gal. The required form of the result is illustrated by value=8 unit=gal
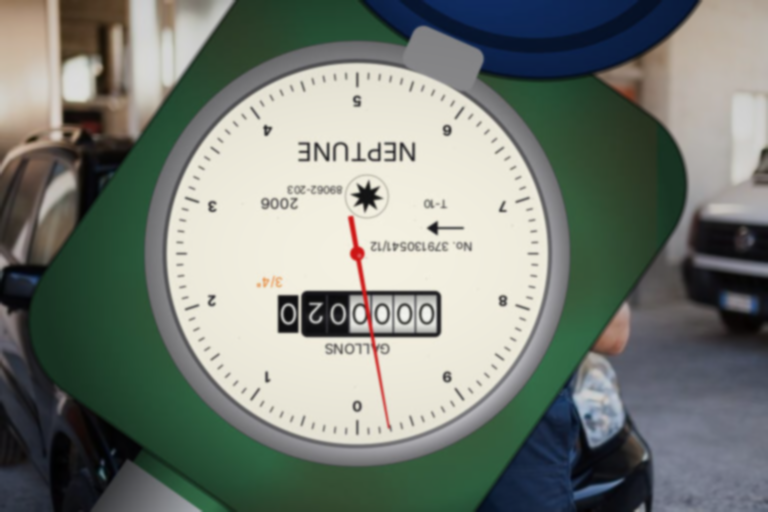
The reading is value=19.7 unit=gal
